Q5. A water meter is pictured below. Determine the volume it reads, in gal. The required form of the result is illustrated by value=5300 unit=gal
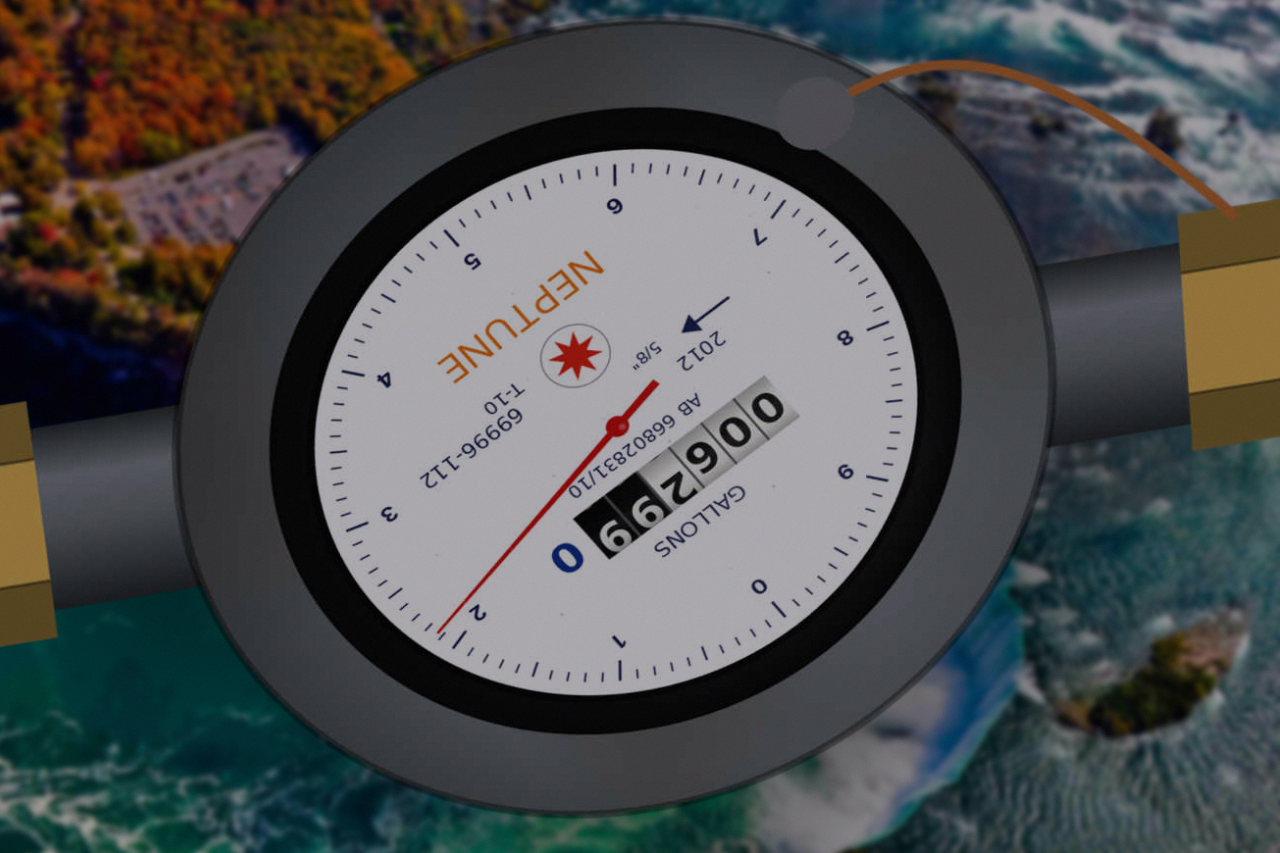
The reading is value=62992.1 unit=gal
